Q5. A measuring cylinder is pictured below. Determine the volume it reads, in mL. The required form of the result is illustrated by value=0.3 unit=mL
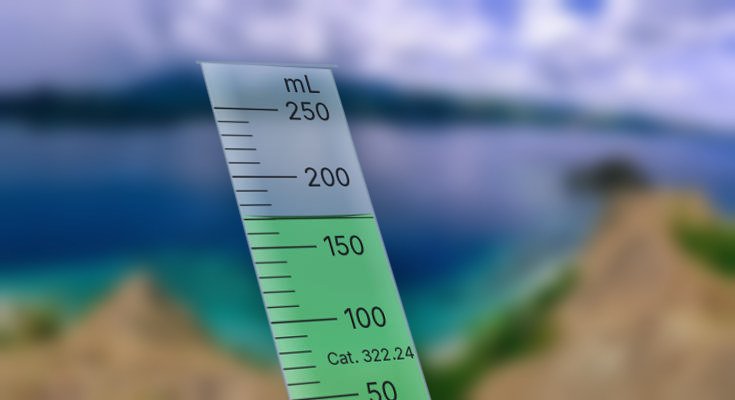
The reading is value=170 unit=mL
